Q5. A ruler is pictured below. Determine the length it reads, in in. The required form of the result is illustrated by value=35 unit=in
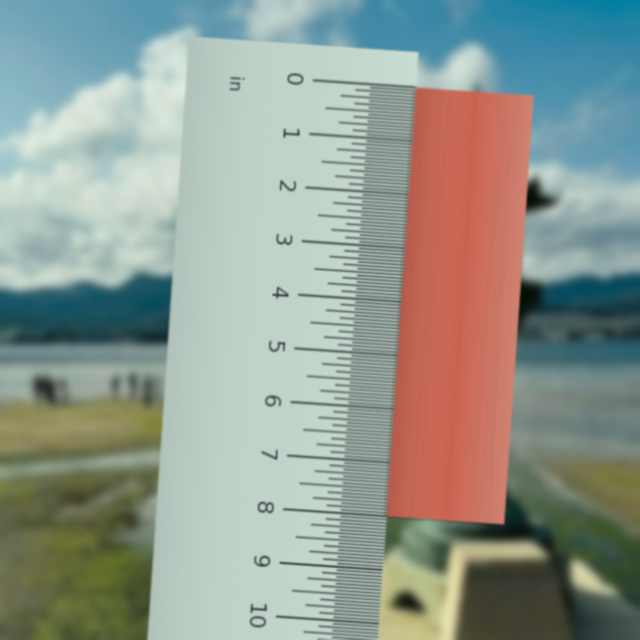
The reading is value=8 unit=in
